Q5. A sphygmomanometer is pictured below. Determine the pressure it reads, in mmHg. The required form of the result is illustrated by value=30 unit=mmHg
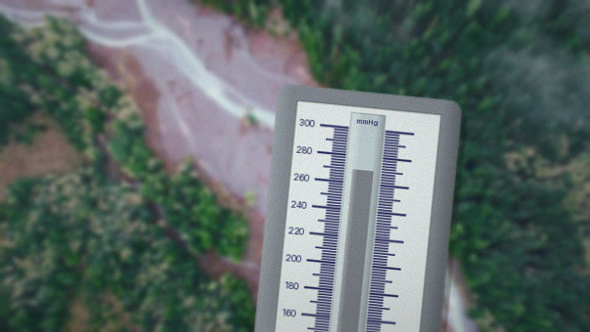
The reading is value=270 unit=mmHg
